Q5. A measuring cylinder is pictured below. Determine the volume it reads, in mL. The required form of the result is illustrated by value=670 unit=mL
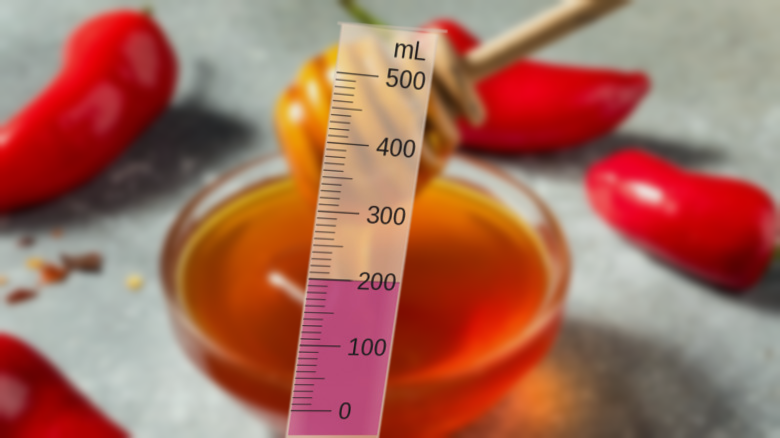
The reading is value=200 unit=mL
